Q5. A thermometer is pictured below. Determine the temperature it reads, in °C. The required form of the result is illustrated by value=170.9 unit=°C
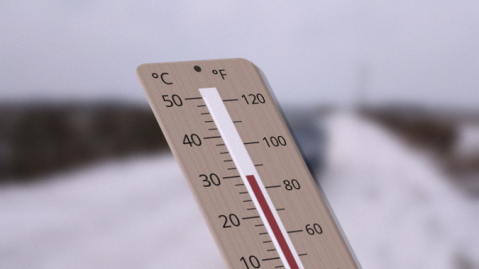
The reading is value=30 unit=°C
